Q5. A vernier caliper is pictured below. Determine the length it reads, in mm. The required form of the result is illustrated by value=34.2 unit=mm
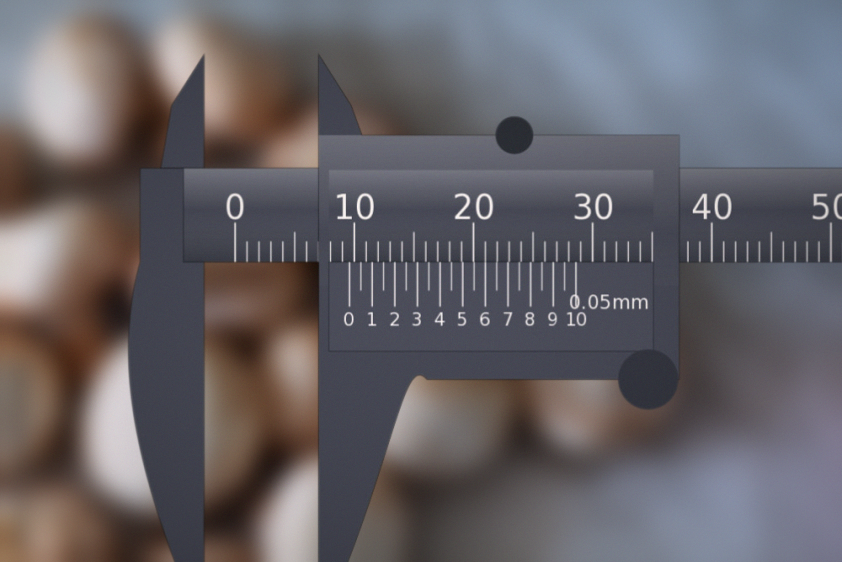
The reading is value=9.6 unit=mm
